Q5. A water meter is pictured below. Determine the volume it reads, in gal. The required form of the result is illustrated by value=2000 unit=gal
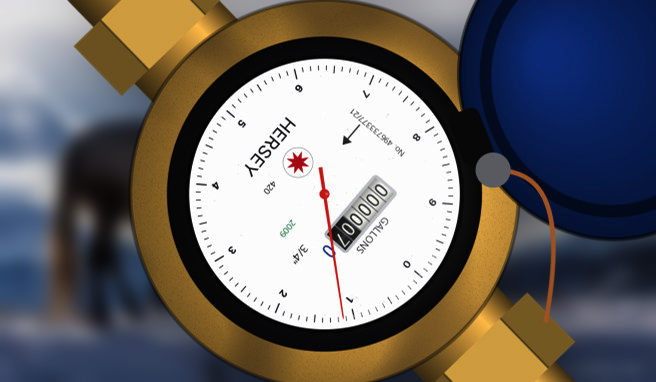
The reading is value=71.1 unit=gal
